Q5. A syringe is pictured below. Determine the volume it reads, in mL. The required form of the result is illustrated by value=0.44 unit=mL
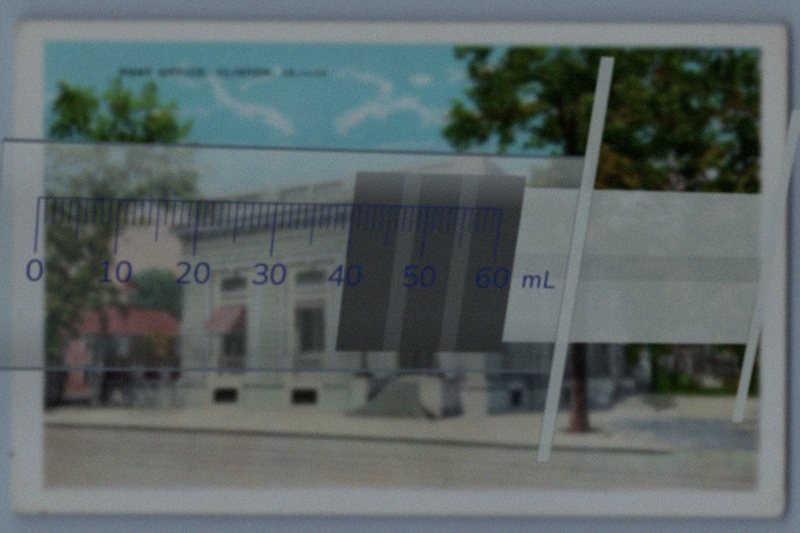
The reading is value=40 unit=mL
